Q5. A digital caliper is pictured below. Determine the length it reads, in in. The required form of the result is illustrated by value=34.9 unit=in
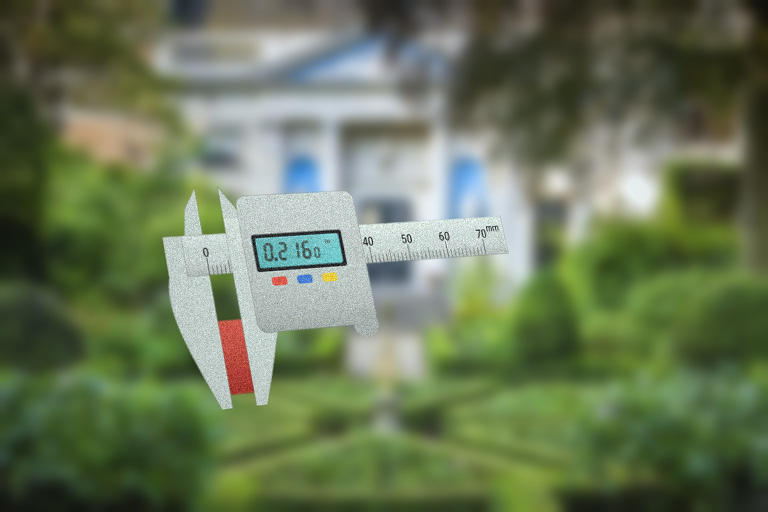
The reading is value=0.2160 unit=in
